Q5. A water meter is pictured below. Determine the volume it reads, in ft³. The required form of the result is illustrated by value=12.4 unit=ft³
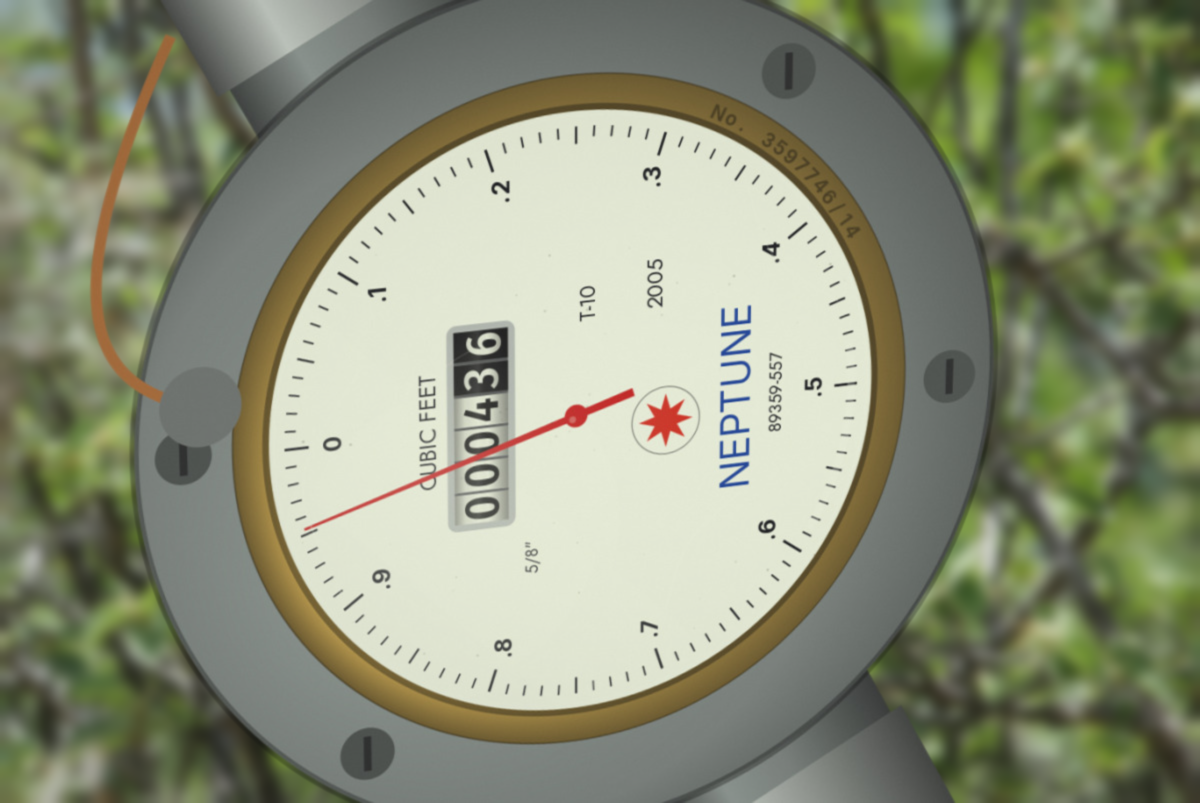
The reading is value=435.95 unit=ft³
